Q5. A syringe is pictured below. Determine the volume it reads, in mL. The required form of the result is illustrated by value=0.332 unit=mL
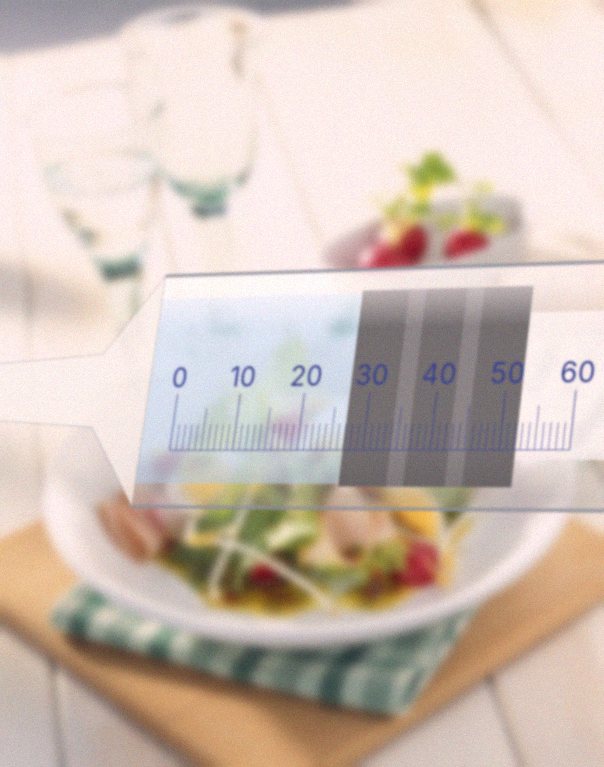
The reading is value=27 unit=mL
